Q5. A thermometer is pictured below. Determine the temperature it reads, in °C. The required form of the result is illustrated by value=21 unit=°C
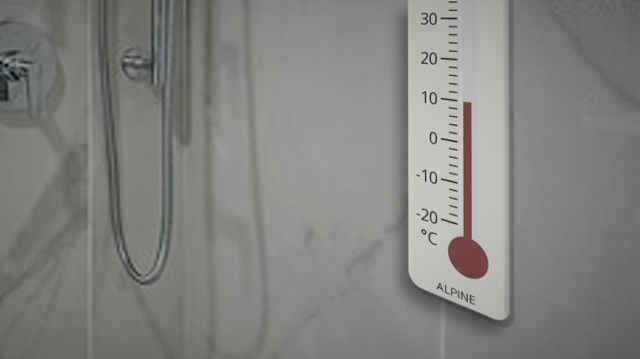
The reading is value=10 unit=°C
